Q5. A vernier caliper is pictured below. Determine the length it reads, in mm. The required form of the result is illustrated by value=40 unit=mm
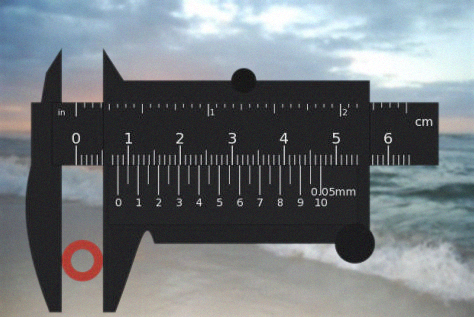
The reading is value=8.0 unit=mm
